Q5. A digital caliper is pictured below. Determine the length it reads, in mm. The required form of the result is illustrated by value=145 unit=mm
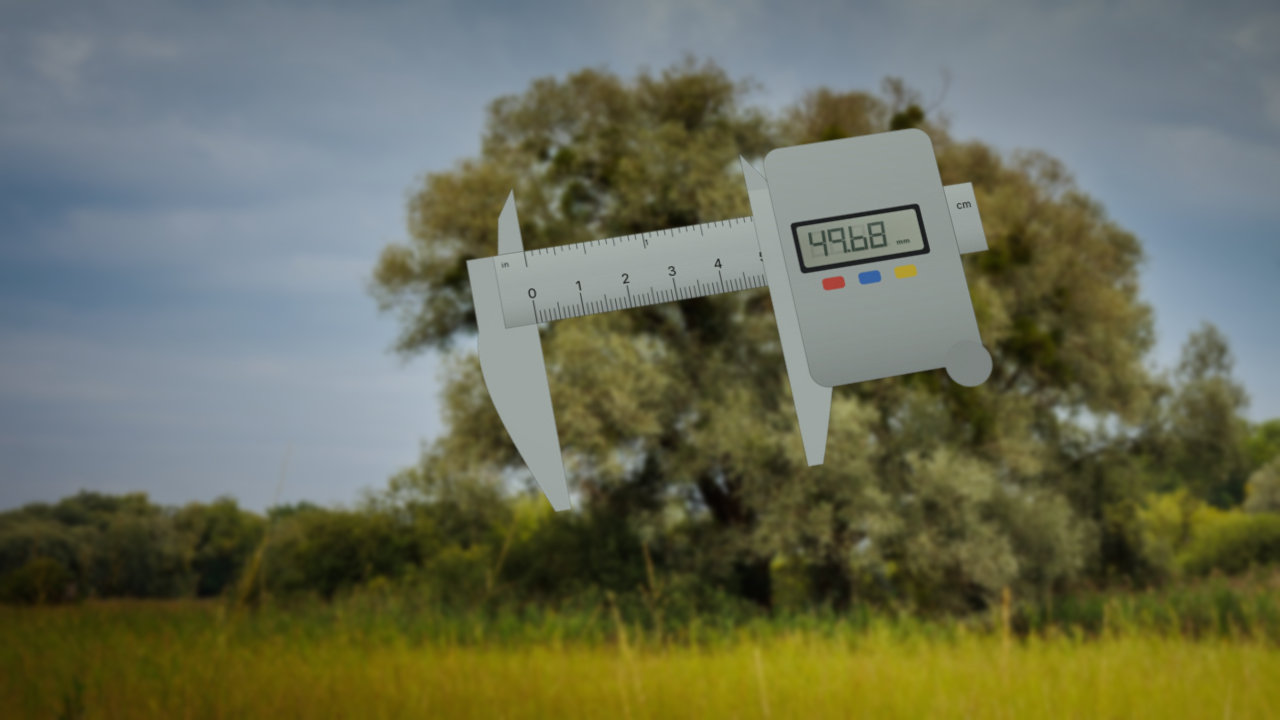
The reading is value=49.68 unit=mm
